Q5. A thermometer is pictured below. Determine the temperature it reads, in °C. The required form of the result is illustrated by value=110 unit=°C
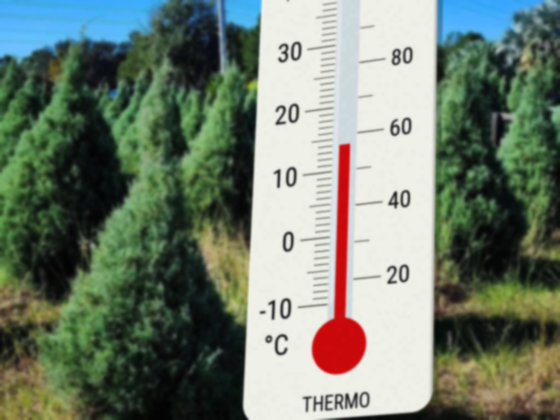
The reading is value=14 unit=°C
